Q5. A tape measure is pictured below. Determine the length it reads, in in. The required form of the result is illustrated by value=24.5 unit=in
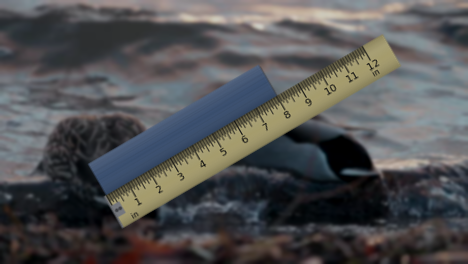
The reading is value=8 unit=in
